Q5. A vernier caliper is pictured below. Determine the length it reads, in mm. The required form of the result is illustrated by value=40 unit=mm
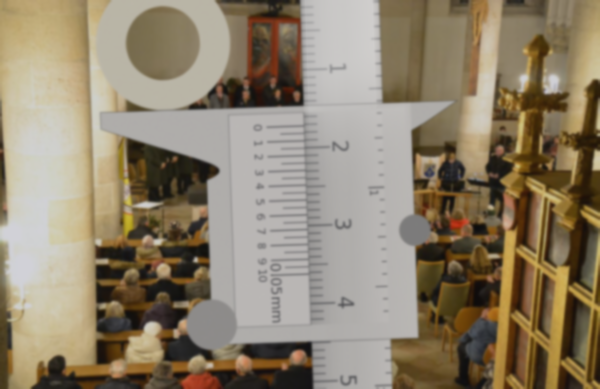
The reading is value=17.2 unit=mm
